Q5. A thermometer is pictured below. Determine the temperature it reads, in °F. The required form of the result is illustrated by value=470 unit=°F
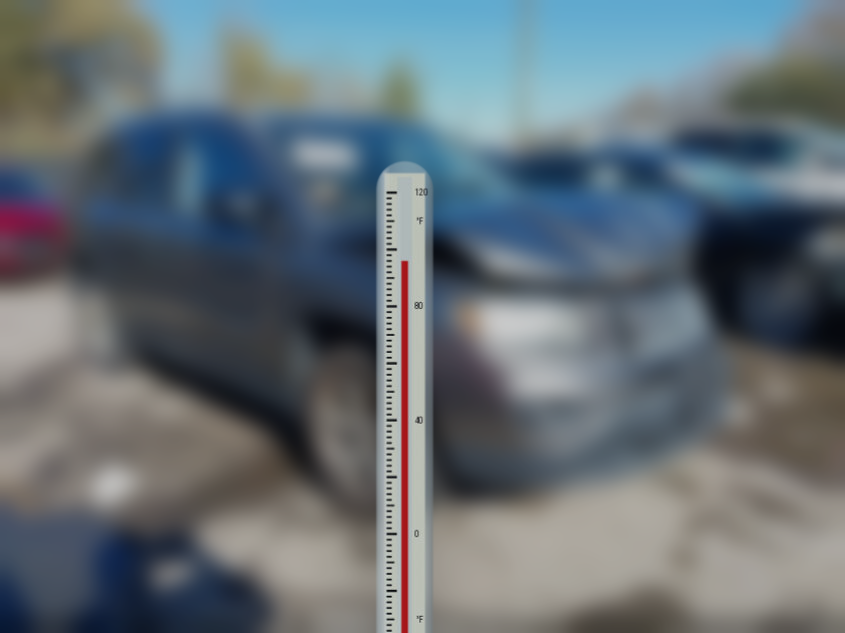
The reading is value=96 unit=°F
